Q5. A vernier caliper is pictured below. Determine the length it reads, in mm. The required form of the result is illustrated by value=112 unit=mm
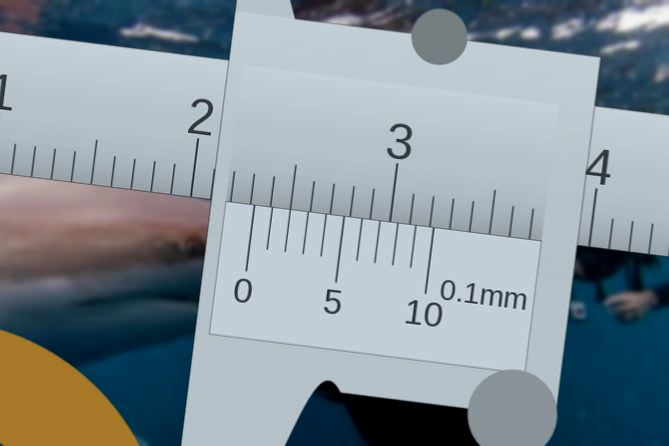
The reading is value=23.2 unit=mm
